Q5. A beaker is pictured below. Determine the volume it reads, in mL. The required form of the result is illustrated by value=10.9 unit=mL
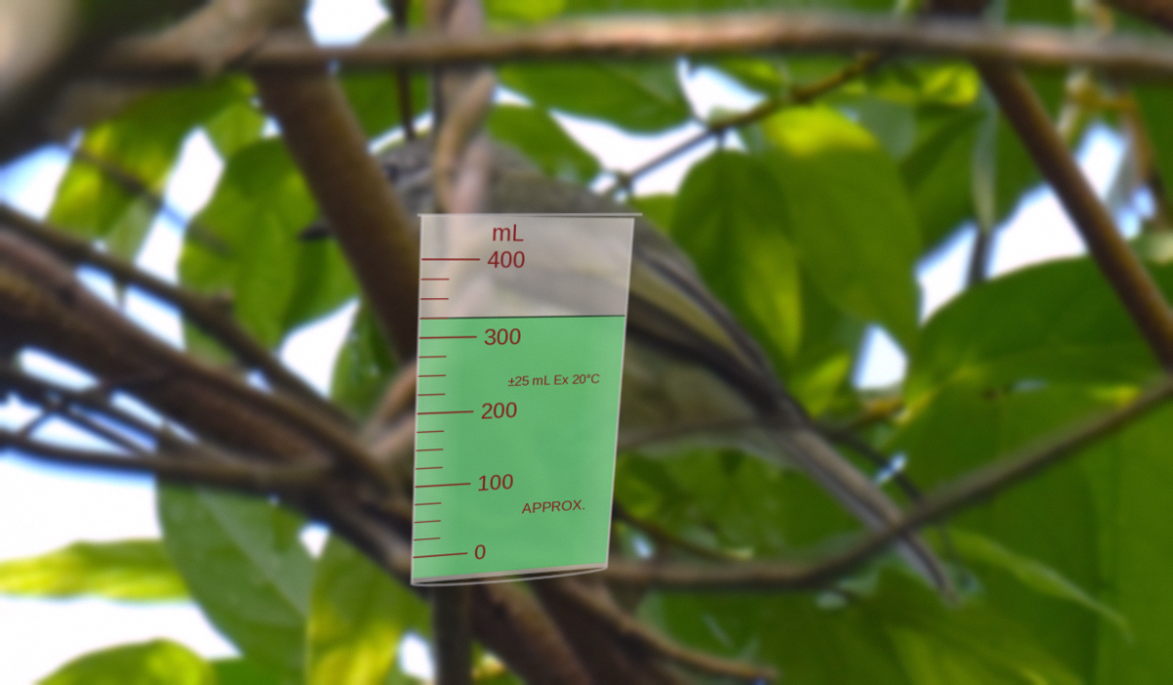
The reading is value=325 unit=mL
